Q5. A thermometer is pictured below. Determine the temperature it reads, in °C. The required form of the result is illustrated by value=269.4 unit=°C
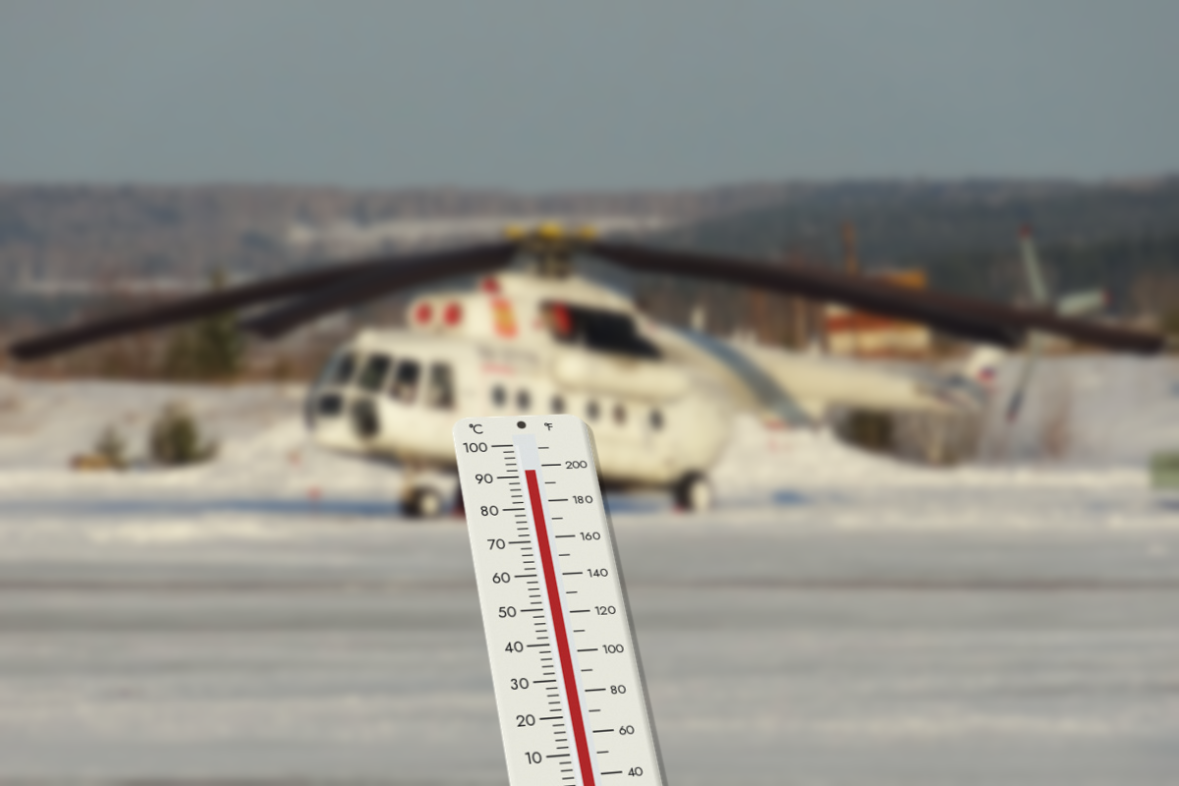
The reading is value=92 unit=°C
